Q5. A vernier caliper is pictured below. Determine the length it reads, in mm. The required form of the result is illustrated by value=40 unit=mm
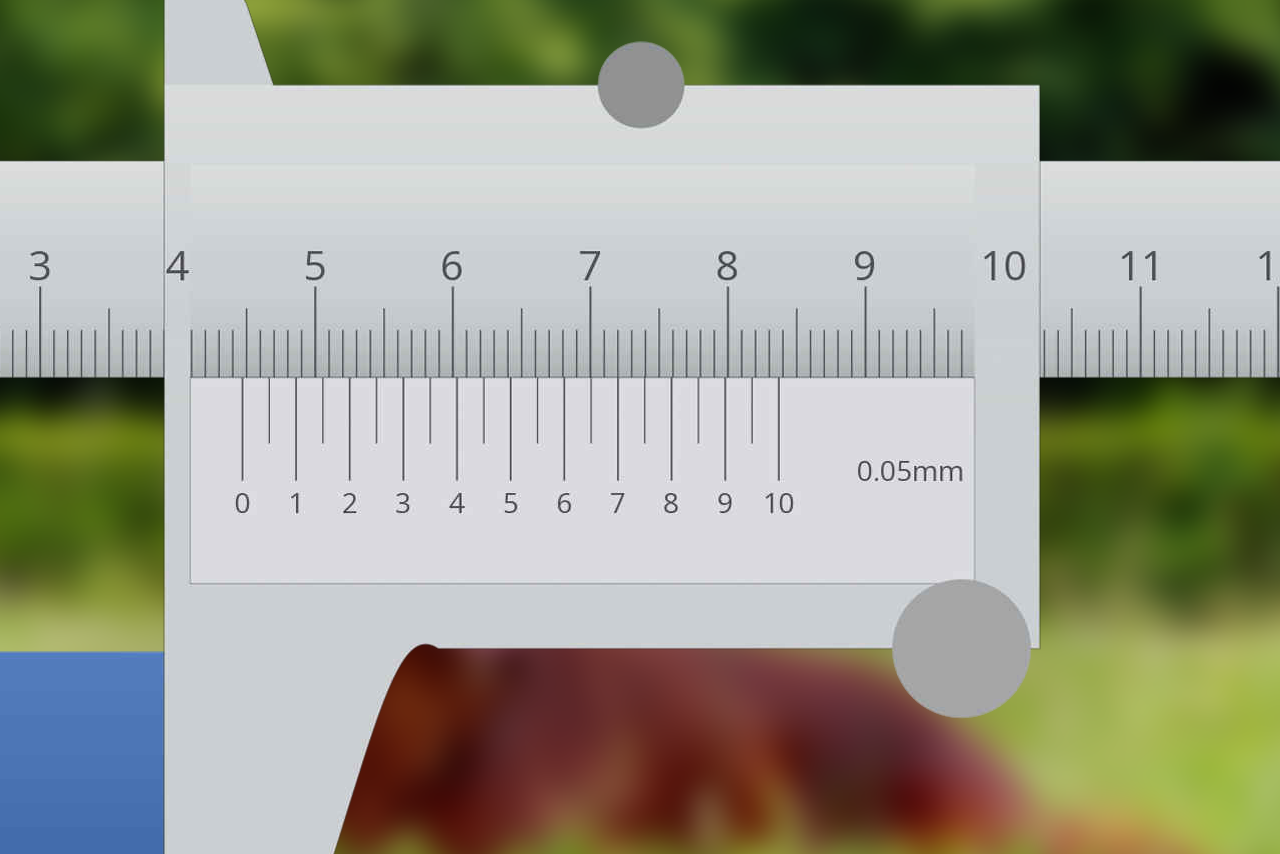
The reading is value=44.7 unit=mm
